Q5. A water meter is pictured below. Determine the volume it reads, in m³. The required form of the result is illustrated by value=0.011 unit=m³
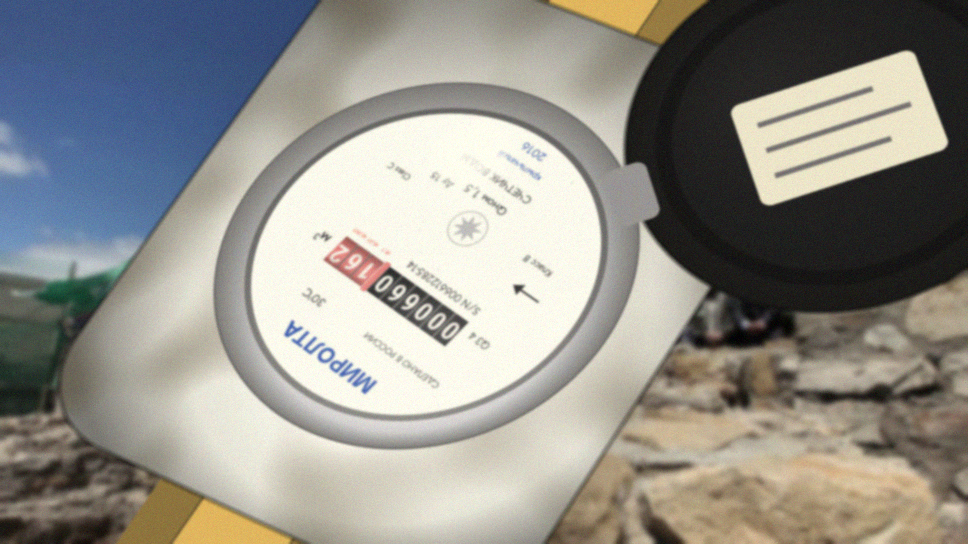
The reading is value=660.162 unit=m³
